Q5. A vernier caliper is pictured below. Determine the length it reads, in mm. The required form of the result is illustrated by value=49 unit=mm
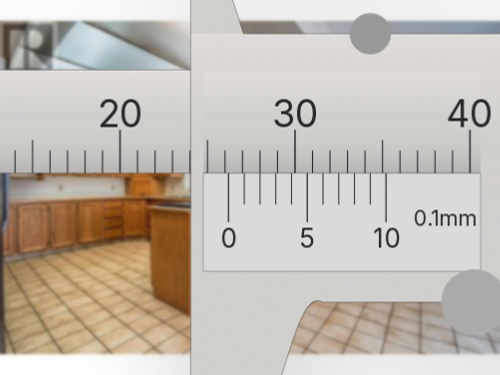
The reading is value=26.2 unit=mm
